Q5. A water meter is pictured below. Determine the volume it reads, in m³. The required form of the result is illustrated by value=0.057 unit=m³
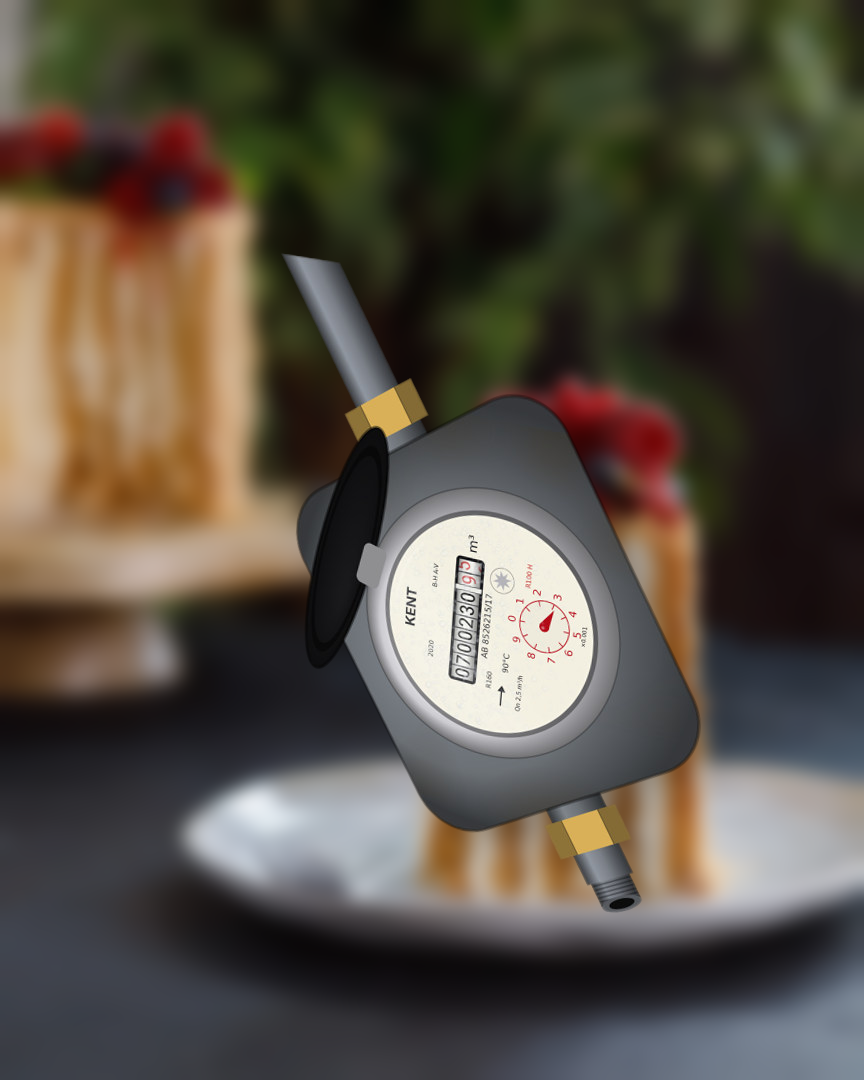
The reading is value=700230.953 unit=m³
